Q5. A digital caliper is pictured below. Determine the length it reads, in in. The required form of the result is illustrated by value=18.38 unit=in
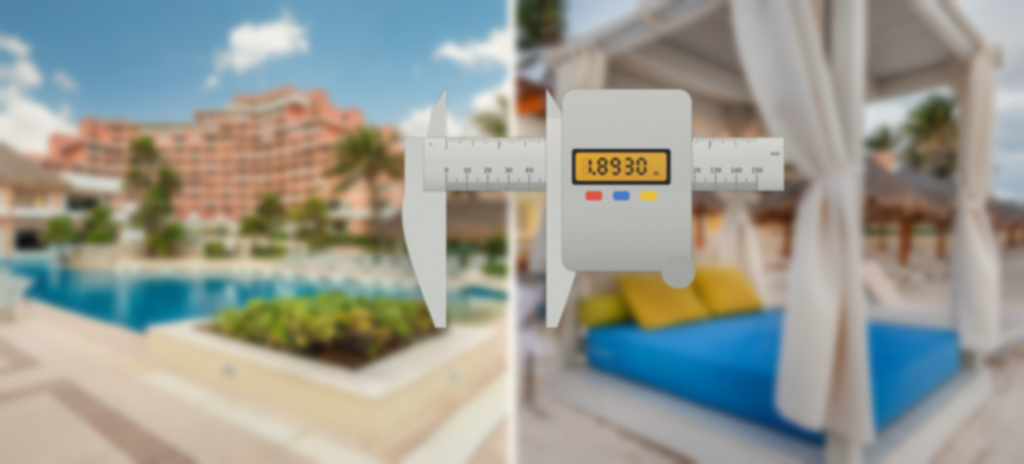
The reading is value=1.8930 unit=in
